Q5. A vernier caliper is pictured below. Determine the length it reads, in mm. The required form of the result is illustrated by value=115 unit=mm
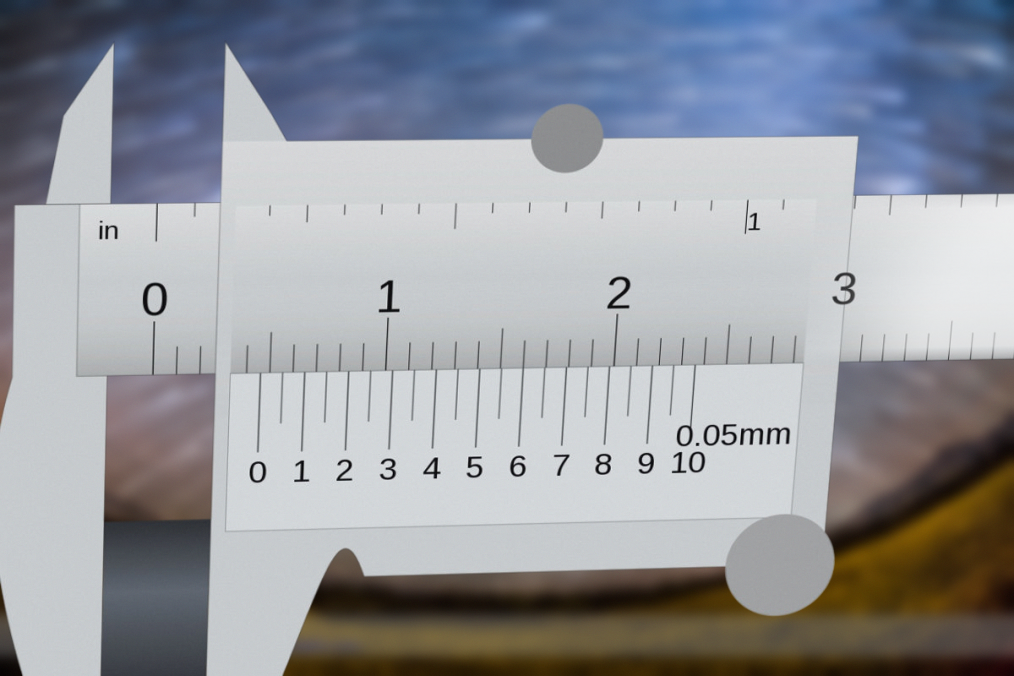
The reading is value=4.60 unit=mm
